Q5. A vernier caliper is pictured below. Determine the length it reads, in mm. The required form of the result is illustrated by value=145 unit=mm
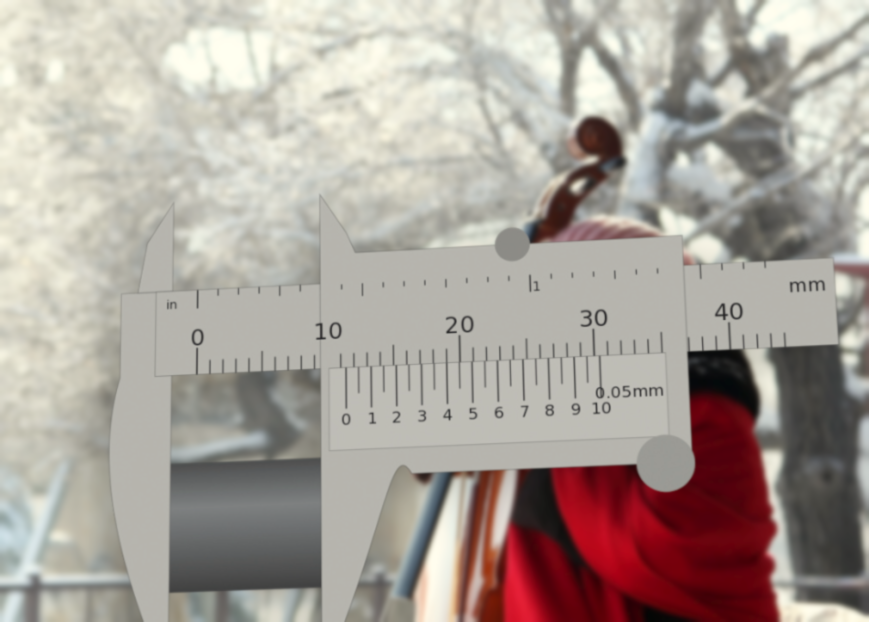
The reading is value=11.4 unit=mm
